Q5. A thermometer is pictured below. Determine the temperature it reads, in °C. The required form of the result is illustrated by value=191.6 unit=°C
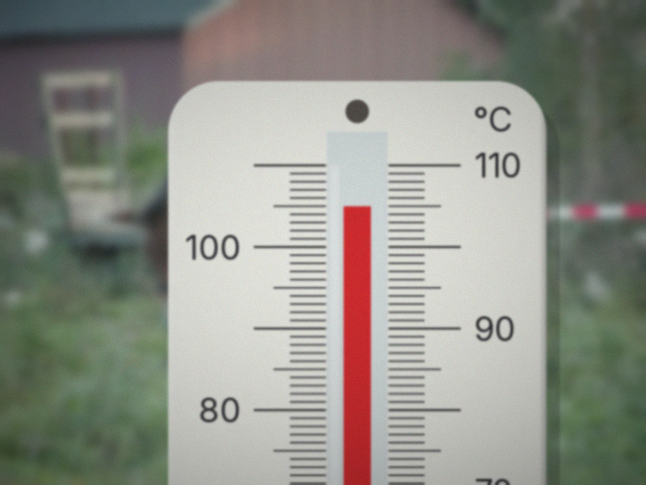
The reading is value=105 unit=°C
